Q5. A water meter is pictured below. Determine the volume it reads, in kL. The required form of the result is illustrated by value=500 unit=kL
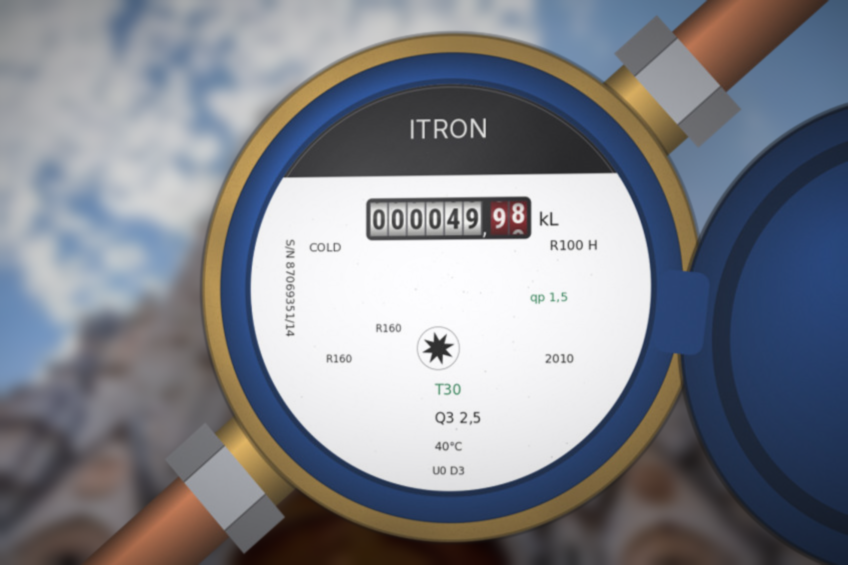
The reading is value=49.98 unit=kL
